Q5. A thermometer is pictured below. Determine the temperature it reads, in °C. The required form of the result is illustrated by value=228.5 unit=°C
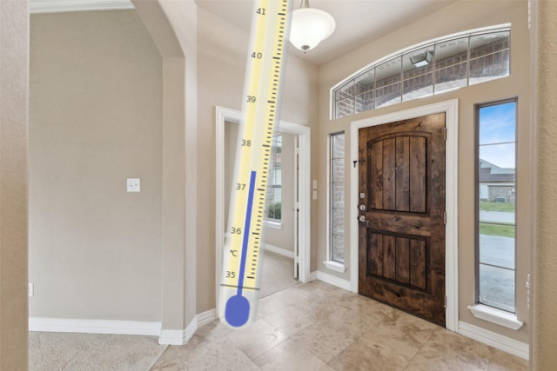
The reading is value=37.4 unit=°C
